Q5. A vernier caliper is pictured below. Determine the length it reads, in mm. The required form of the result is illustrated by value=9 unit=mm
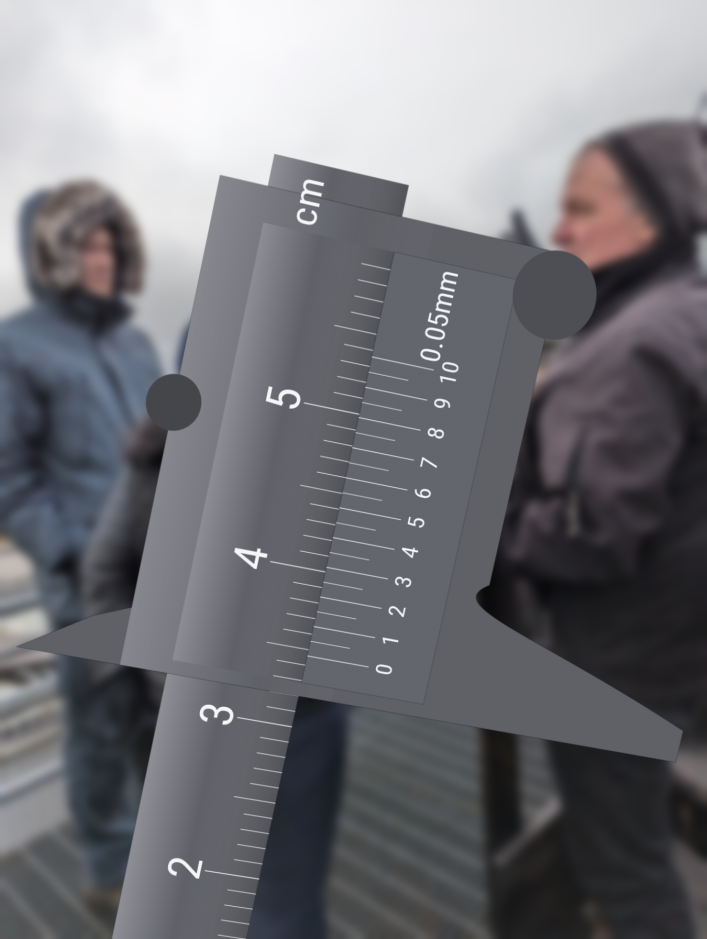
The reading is value=34.6 unit=mm
